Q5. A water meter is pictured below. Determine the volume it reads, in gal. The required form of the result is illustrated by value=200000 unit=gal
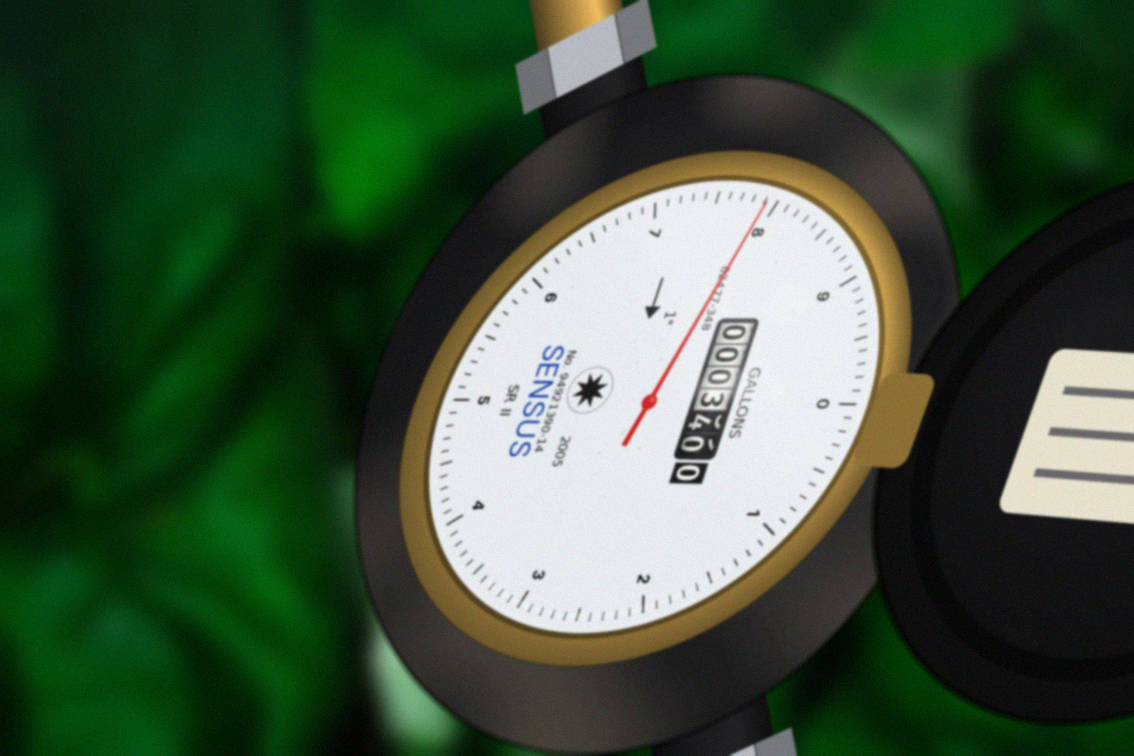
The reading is value=3397.9 unit=gal
